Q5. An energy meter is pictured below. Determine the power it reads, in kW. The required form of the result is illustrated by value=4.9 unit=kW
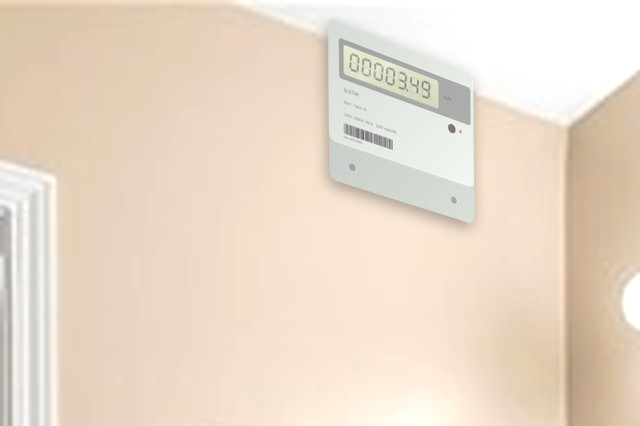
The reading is value=3.49 unit=kW
